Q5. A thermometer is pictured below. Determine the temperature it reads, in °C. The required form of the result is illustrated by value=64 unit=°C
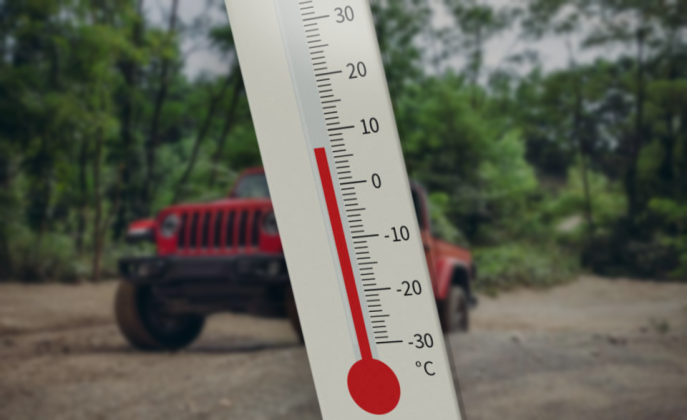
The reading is value=7 unit=°C
